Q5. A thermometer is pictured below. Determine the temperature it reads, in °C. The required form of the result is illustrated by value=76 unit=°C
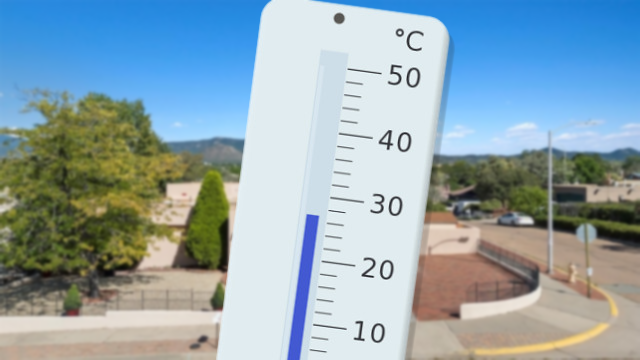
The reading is value=27 unit=°C
